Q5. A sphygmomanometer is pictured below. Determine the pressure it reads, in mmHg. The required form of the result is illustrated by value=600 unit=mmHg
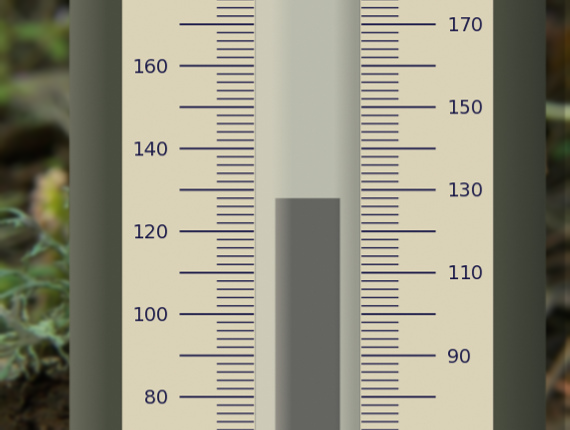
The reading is value=128 unit=mmHg
